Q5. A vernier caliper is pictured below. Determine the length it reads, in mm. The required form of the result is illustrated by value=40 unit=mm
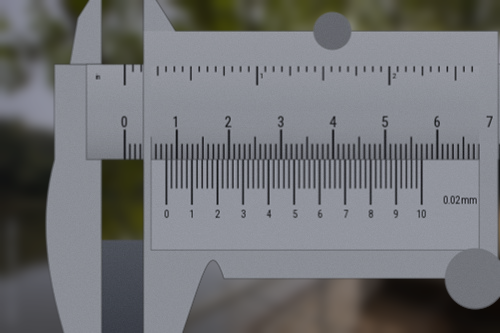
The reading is value=8.0 unit=mm
